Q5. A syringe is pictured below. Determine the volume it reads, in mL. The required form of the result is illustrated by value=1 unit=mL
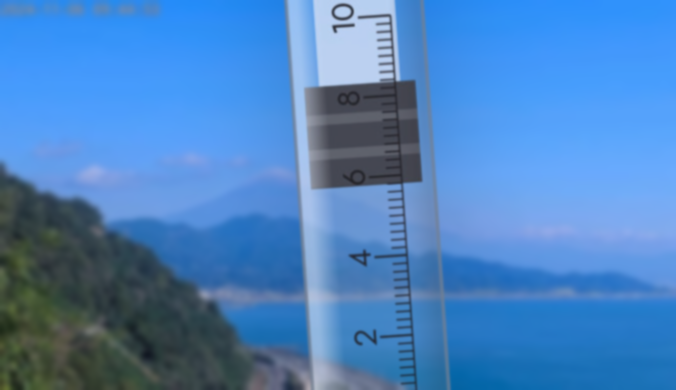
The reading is value=5.8 unit=mL
